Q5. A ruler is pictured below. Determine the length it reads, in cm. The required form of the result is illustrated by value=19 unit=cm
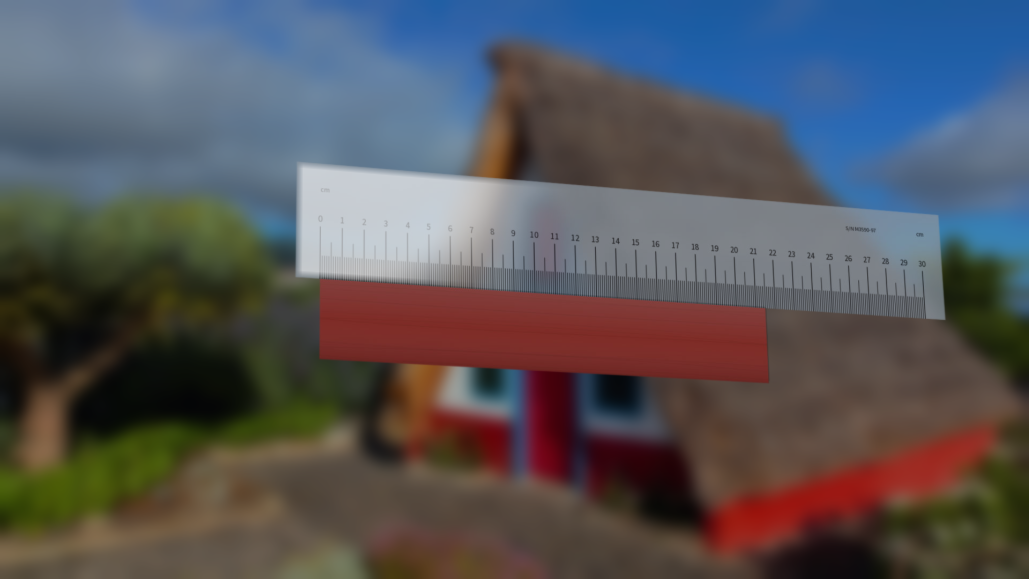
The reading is value=21.5 unit=cm
